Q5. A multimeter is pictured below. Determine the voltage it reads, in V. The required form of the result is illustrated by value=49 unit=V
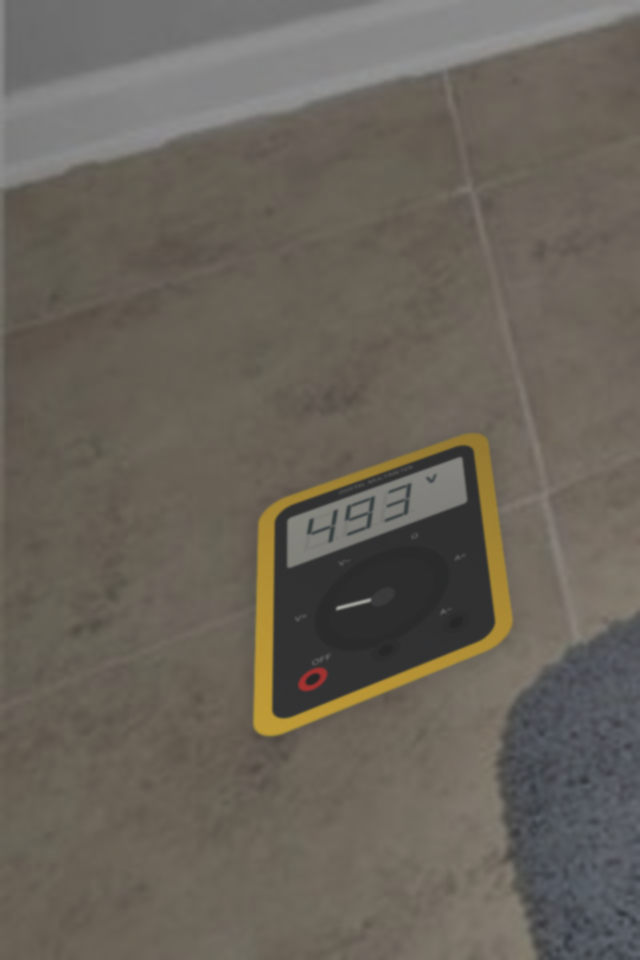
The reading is value=493 unit=V
